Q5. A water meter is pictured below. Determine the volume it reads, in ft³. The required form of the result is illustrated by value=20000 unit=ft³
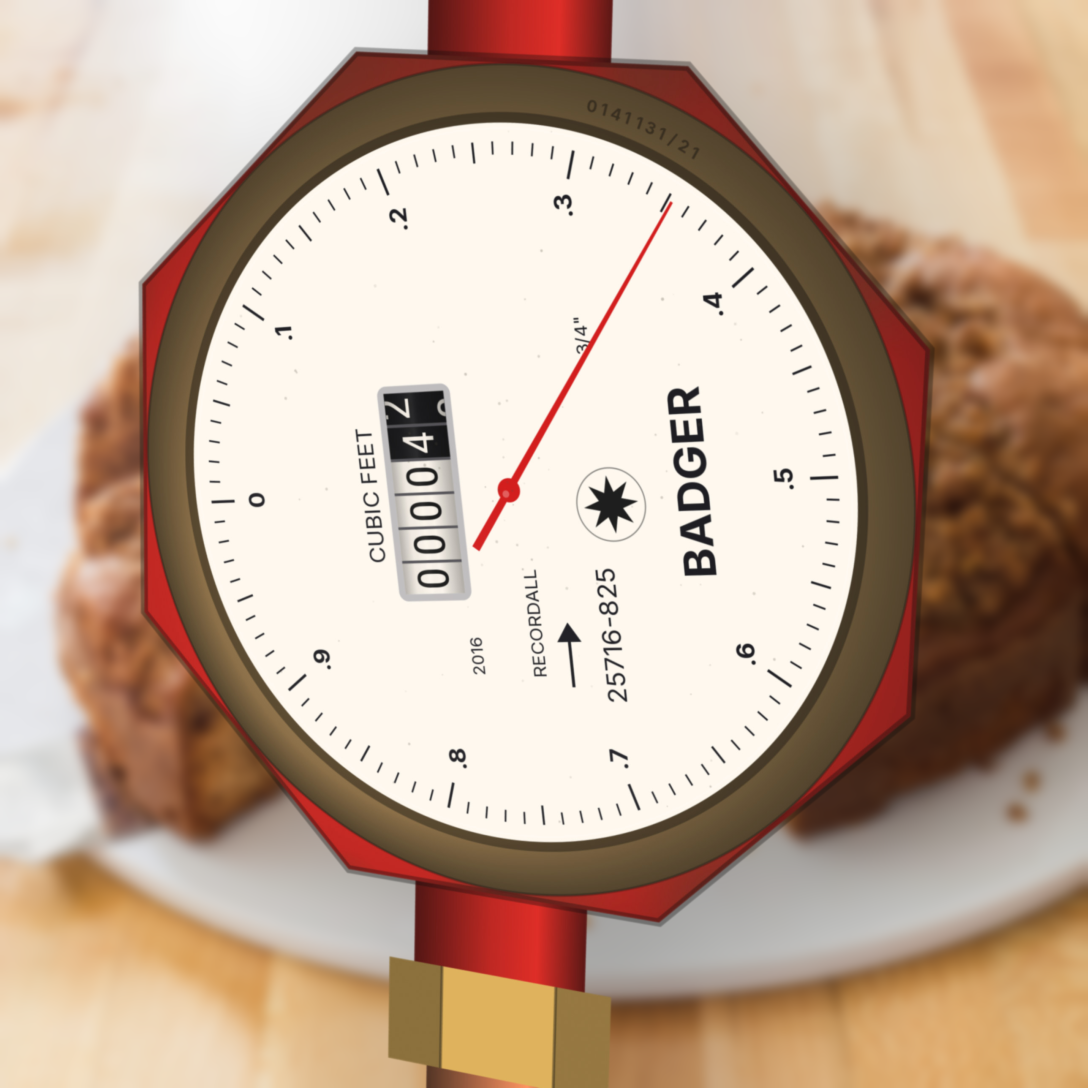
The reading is value=42.35 unit=ft³
